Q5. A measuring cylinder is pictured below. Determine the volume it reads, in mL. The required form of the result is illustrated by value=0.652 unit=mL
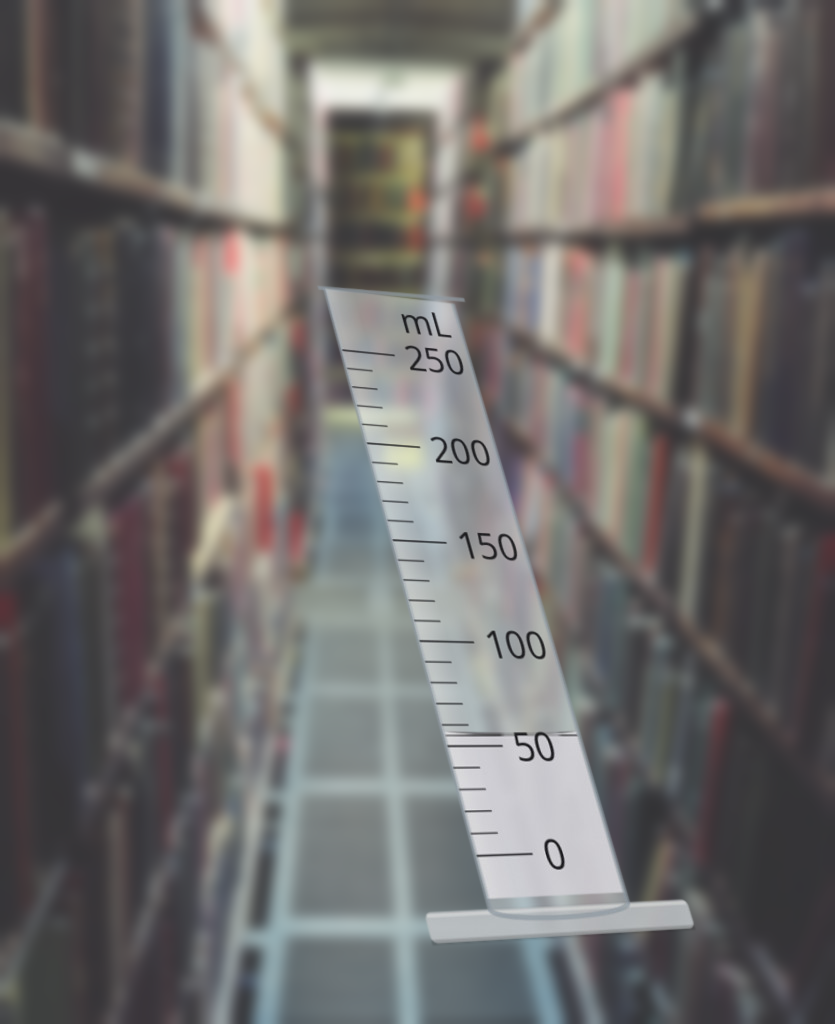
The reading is value=55 unit=mL
